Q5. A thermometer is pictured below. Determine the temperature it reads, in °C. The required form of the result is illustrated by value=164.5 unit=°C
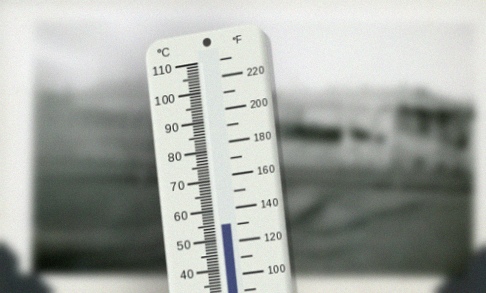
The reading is value=55 unit=°C
